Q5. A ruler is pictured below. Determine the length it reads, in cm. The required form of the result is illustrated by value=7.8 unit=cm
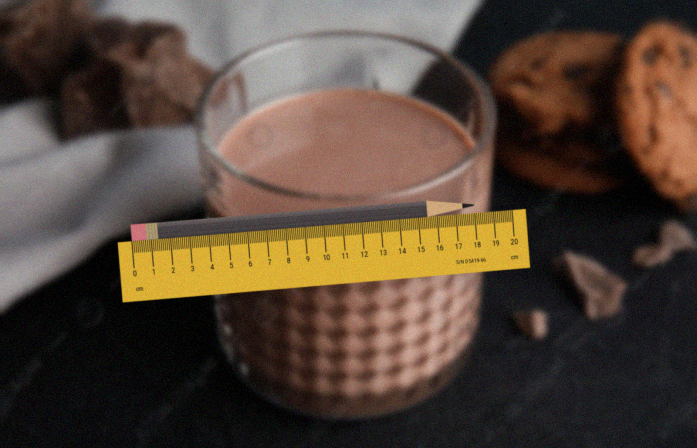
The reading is value=18 unit=cm
